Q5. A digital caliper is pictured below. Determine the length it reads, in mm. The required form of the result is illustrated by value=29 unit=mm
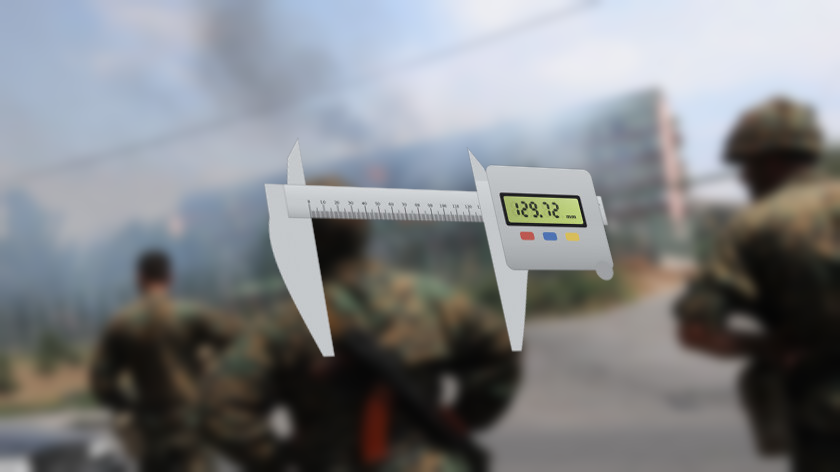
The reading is value=129.72 unit=mm
